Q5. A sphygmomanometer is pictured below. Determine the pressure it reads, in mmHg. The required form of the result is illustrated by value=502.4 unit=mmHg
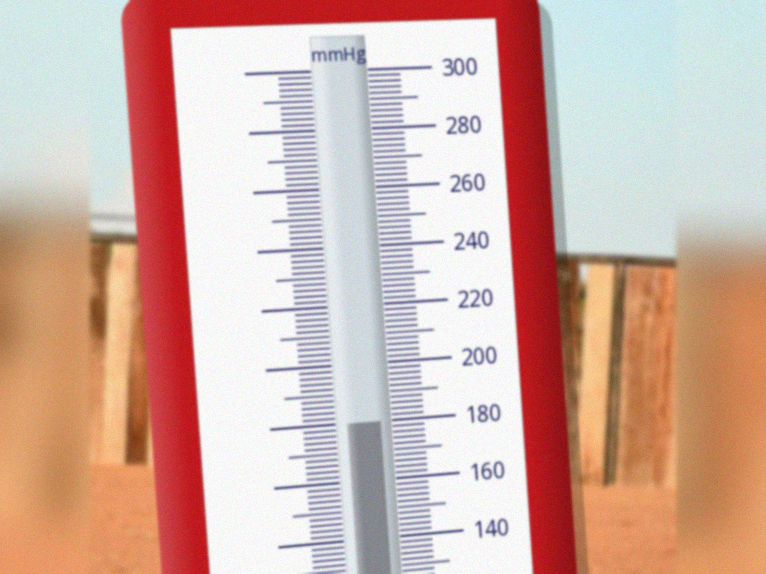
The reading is value=180 unit=mmHg
